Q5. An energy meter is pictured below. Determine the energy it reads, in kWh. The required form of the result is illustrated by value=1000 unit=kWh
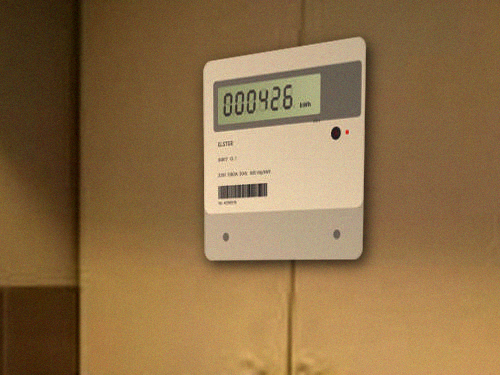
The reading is value=426 unit=kWh
